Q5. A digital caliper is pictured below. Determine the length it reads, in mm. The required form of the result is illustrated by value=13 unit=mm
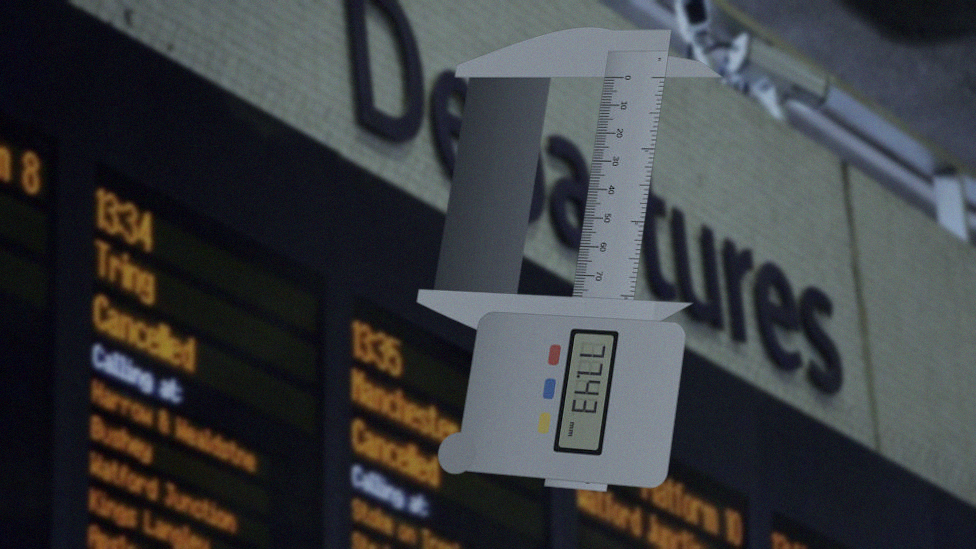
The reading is value=77.43 unit=mm
